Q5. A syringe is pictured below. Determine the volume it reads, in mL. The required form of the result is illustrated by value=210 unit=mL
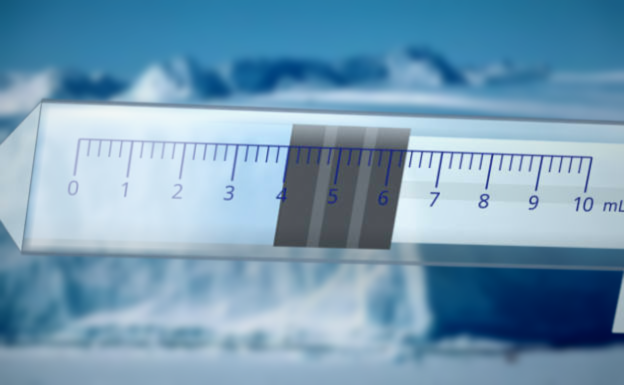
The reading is value=4 unit=mL
